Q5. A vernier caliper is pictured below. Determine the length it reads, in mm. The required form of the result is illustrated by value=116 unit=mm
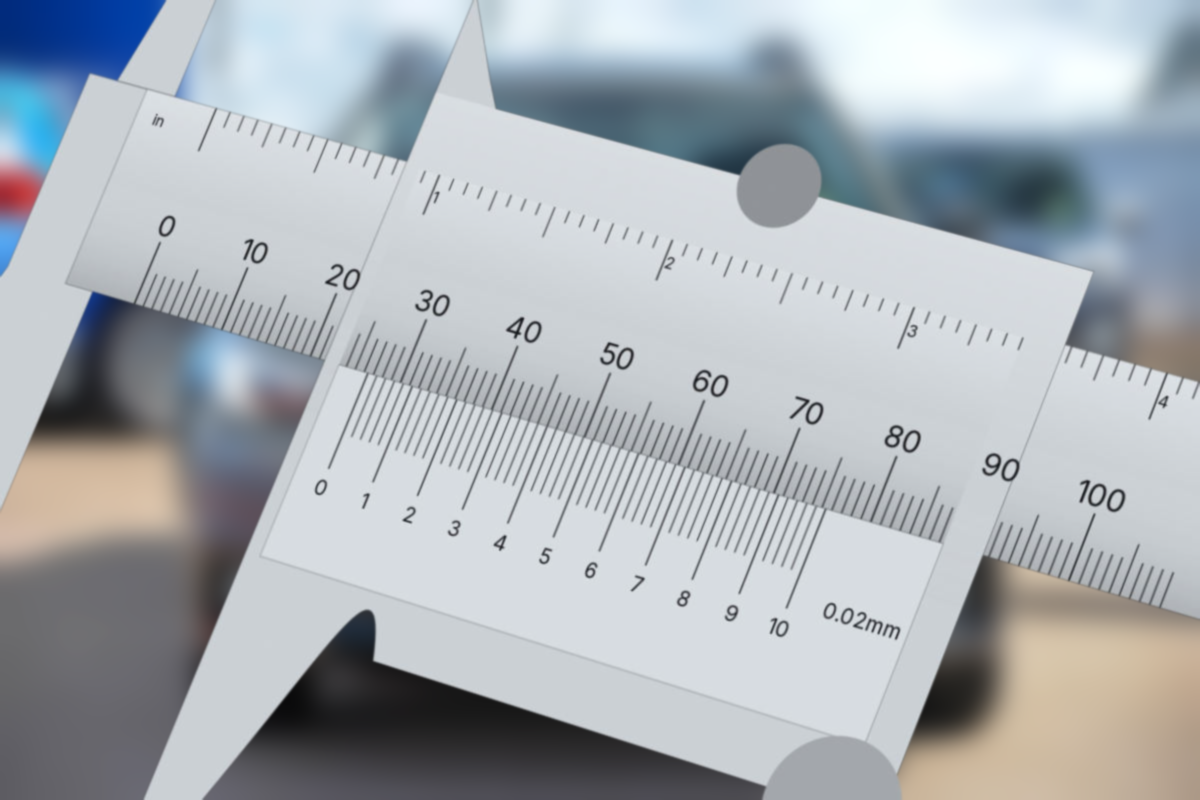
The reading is value=26.4 unit=mm
